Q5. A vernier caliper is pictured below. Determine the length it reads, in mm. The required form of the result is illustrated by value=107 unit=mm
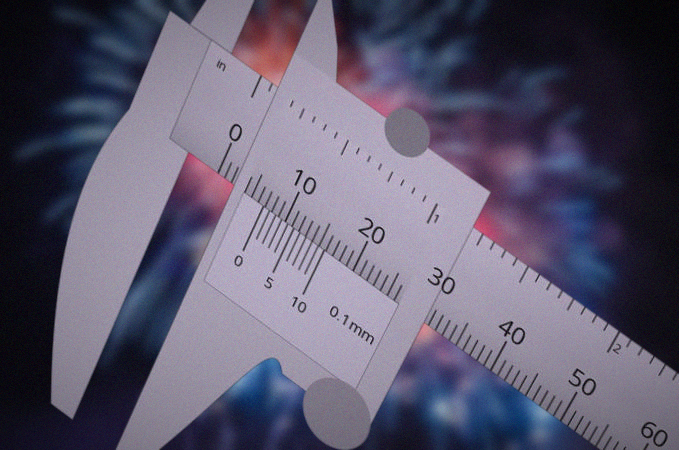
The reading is value=6.8 unit=mm
